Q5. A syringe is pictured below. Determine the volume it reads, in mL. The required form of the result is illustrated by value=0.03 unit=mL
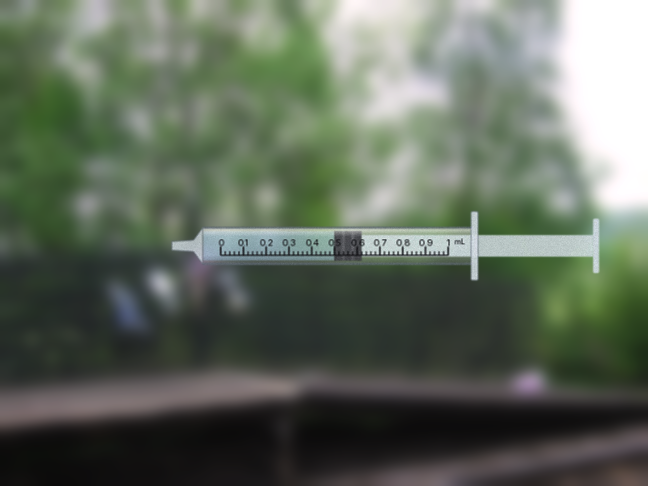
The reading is value=0.5 unit=mL
